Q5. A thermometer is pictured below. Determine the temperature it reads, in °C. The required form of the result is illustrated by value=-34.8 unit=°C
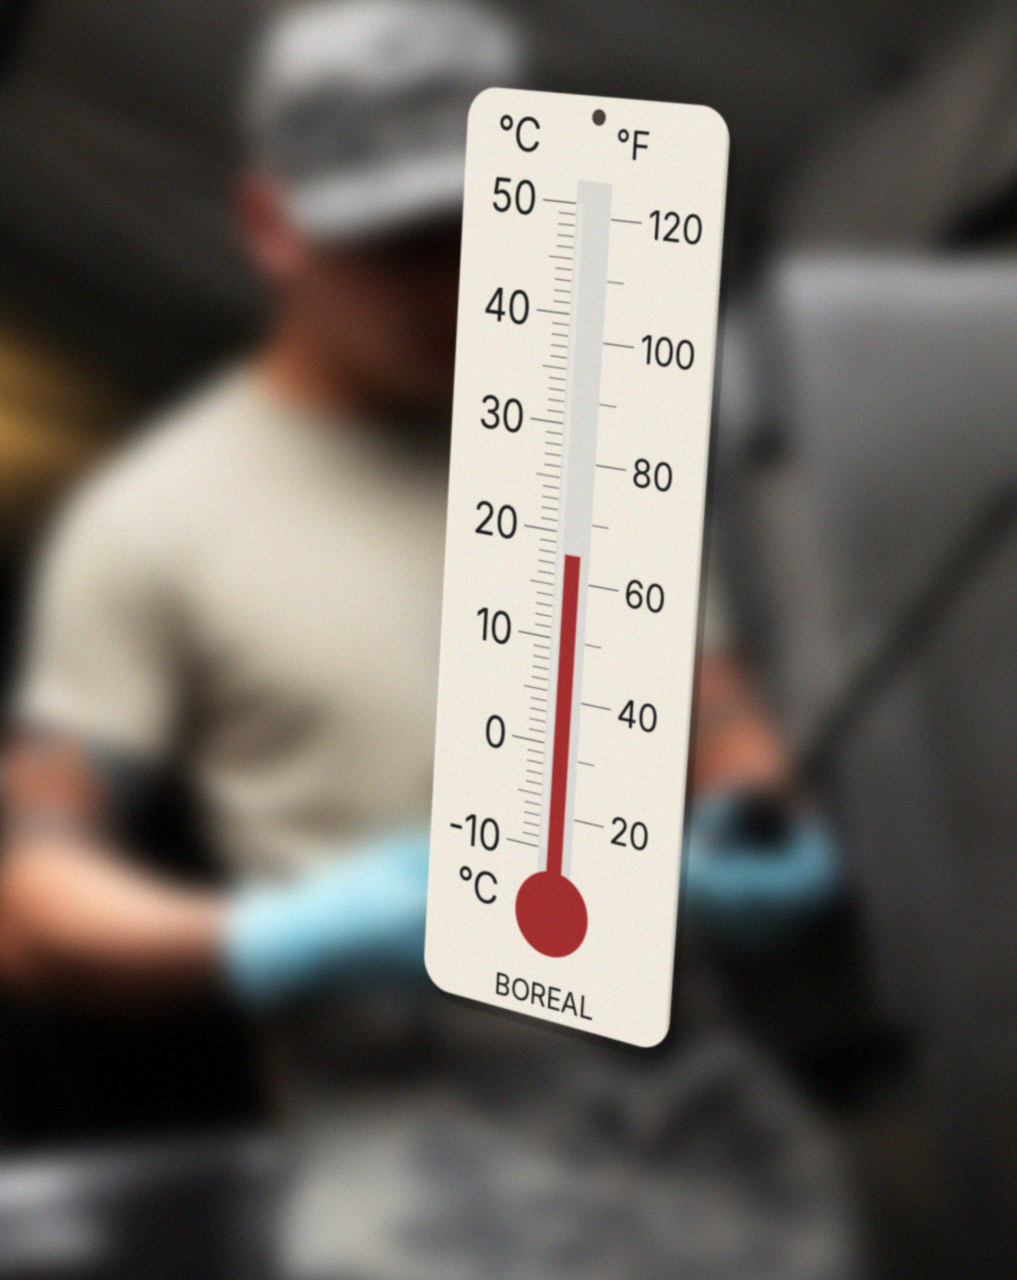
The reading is value=18 unit=°C
